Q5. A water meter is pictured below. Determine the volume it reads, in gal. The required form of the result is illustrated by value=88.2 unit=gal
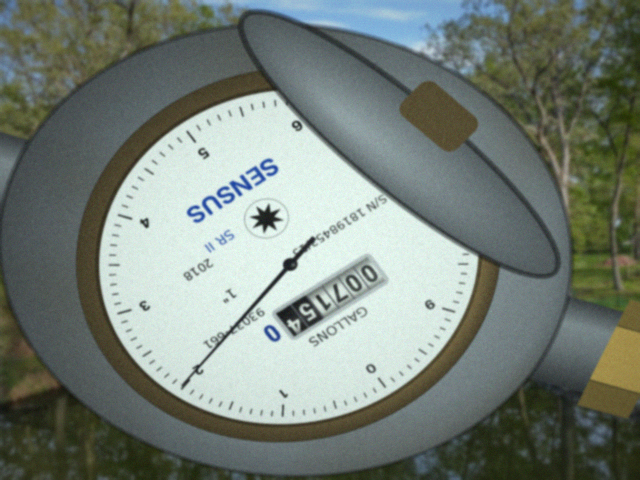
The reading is value=71542.0 unit=gal
